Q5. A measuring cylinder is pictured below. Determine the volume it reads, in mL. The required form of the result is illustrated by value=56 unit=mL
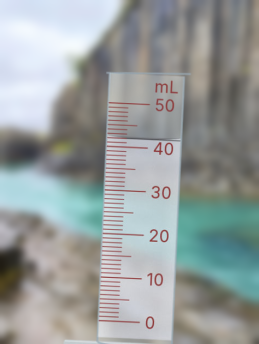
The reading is value=42 unit=mL
